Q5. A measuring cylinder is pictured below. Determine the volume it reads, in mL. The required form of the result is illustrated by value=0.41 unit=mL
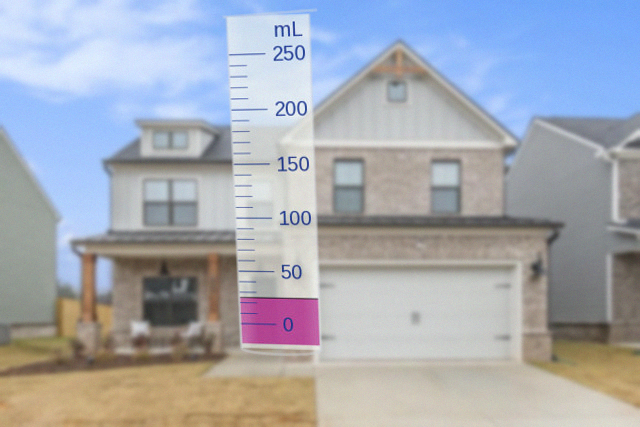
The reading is value=25 unit=mL
